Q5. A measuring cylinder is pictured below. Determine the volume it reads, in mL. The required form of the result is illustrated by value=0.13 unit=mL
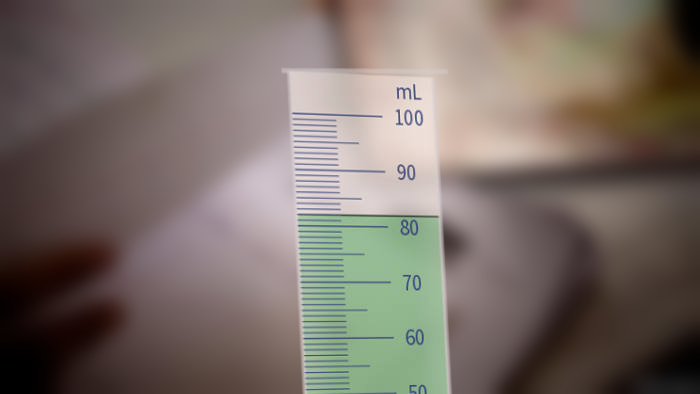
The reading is value=82 unit=mL
